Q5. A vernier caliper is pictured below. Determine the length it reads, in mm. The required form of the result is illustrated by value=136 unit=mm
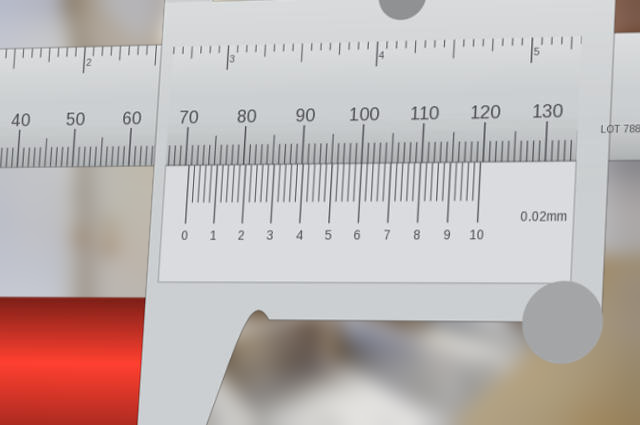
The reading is value=70.6 unit=mm
